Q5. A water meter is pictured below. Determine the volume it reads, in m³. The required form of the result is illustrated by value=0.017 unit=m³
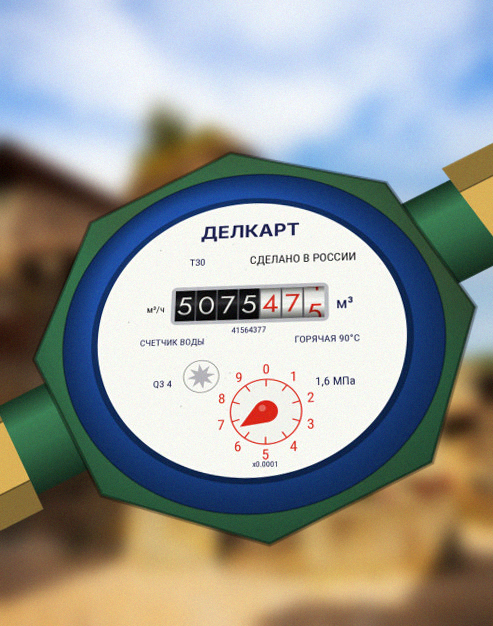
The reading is value=5075.4746 unit=m³
